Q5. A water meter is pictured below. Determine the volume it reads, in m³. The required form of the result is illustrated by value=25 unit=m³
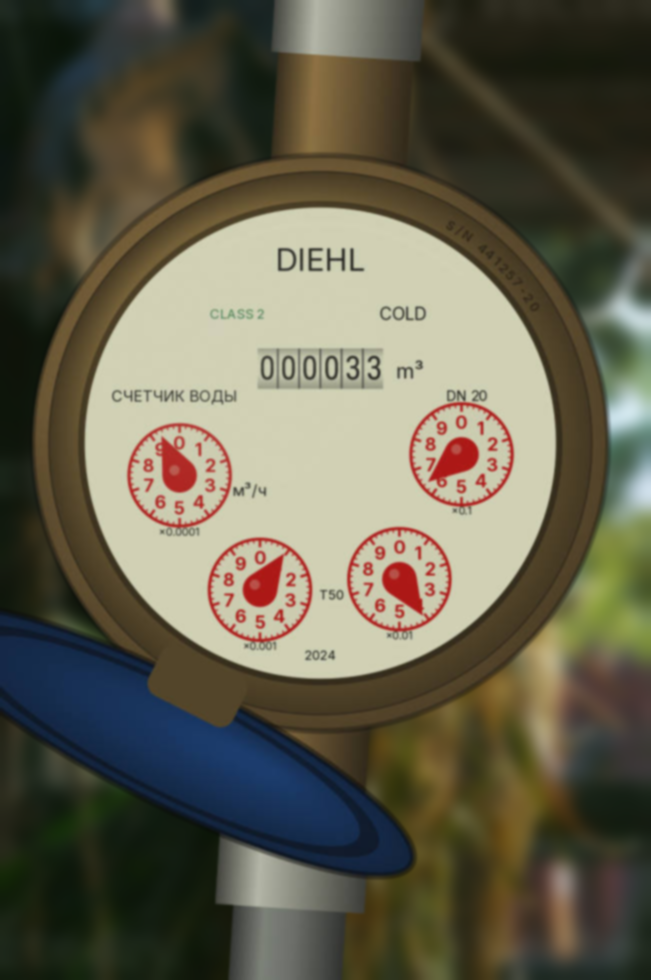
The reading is value=33.6409 unit=m³
